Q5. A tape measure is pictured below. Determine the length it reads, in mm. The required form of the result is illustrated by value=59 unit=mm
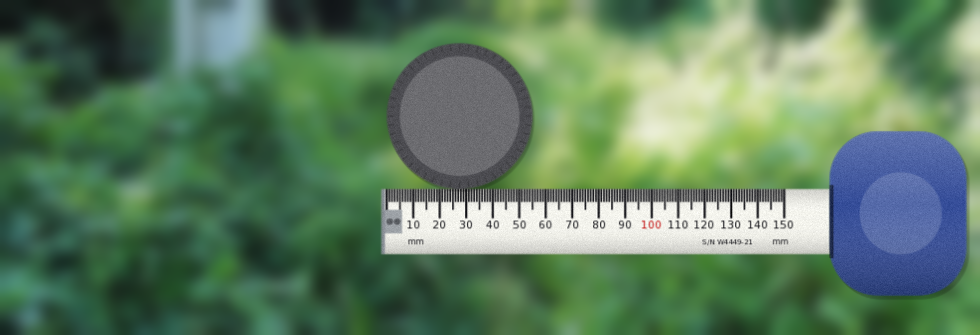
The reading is value=55 unit=mm
